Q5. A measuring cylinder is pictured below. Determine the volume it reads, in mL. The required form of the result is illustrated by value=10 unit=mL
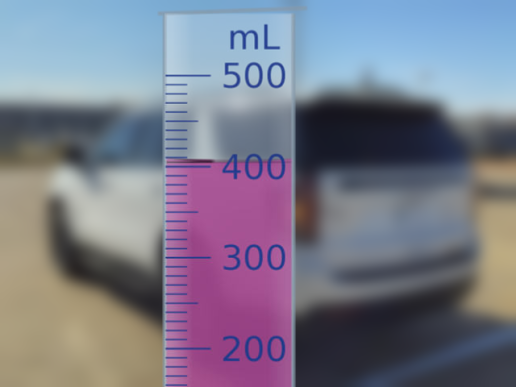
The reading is value=405 unit=mL
